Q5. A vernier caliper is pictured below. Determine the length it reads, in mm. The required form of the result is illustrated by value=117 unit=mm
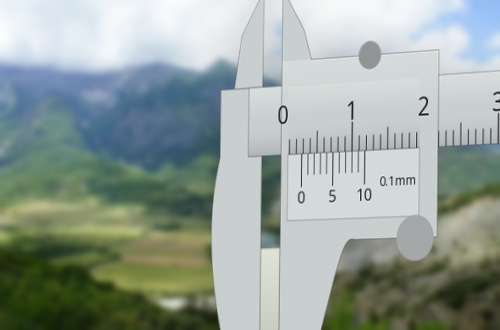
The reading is value=2.8 unit=mm
